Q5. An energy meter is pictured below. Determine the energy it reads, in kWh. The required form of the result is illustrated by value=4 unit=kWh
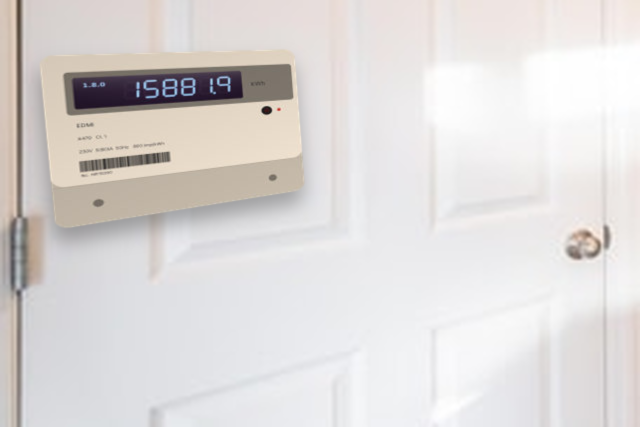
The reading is value=15881.9 unit=kWh
